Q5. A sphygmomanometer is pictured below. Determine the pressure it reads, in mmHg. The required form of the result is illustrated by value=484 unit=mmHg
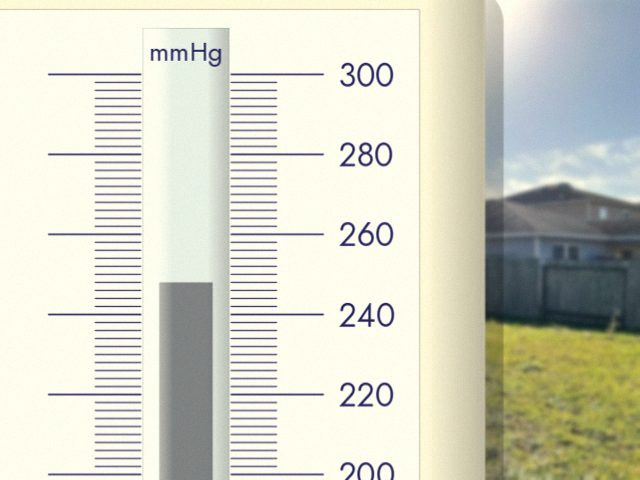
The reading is value=248 unit=mmHg
